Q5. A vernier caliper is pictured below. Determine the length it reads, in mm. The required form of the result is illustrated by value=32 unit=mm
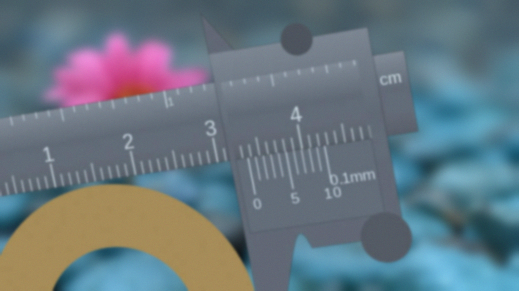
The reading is value=33.6 unit=mm
